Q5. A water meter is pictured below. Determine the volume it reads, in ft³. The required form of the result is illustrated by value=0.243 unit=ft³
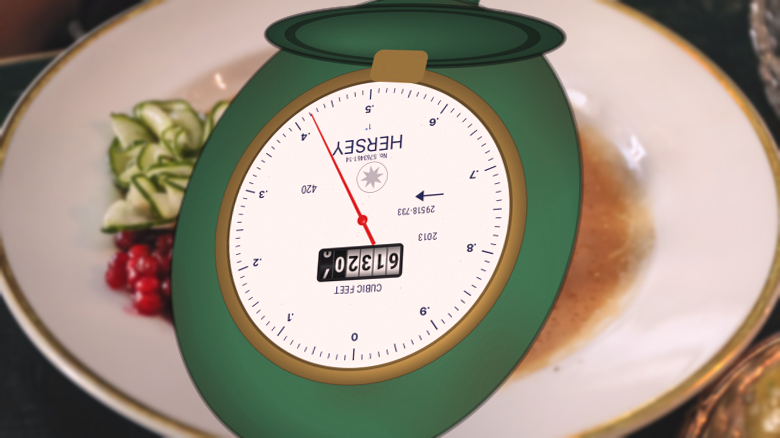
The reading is value=613207.42 unit=ft³
